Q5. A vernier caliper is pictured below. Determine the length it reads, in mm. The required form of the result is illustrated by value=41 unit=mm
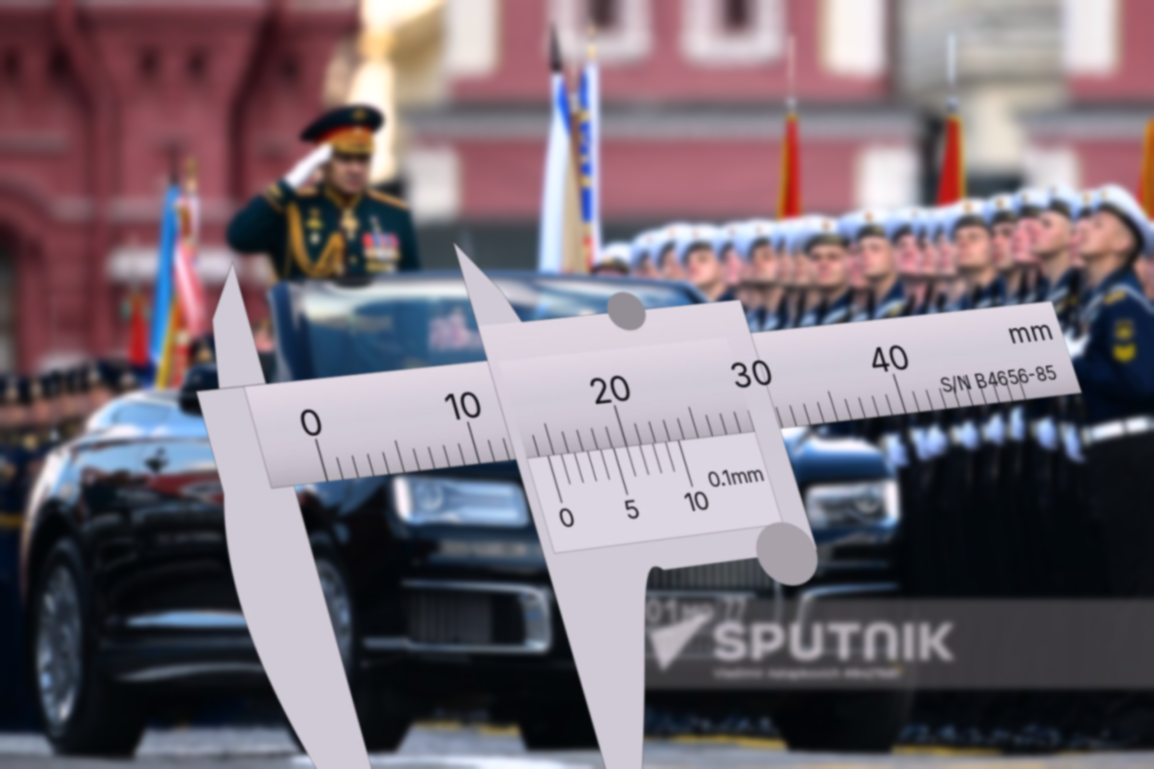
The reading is value=14.6 unit=mm
